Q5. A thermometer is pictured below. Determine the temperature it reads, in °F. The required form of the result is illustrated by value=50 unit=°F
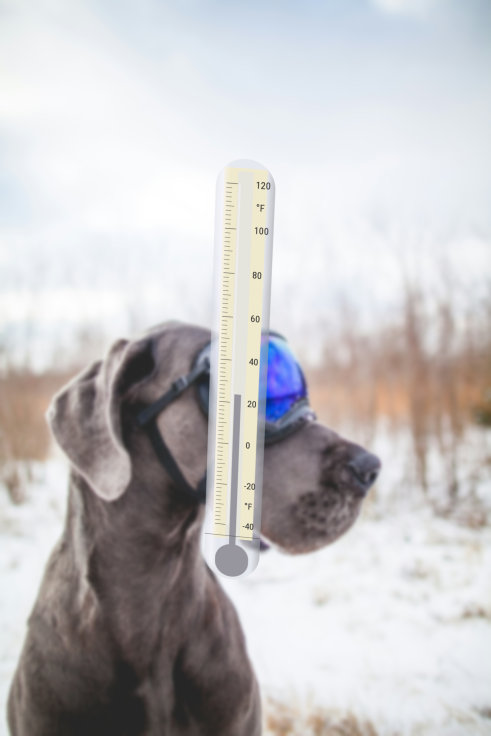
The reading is value=24 unit=°F
